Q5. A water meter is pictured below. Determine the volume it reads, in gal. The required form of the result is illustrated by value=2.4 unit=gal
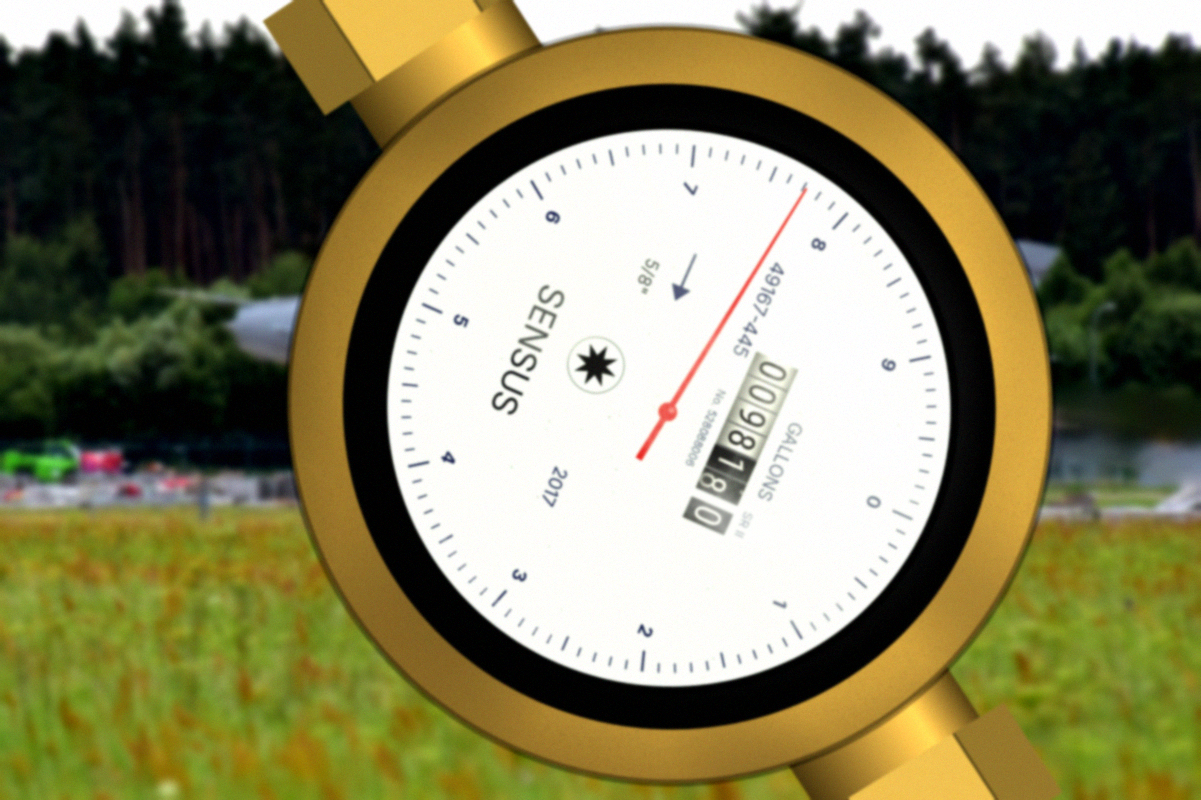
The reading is value=98177.7 unit=gal
